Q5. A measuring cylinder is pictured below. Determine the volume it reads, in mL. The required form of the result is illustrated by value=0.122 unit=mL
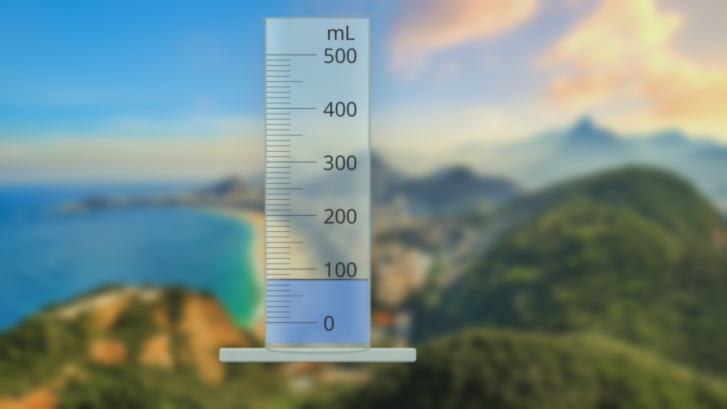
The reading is value=80 unit=mL
